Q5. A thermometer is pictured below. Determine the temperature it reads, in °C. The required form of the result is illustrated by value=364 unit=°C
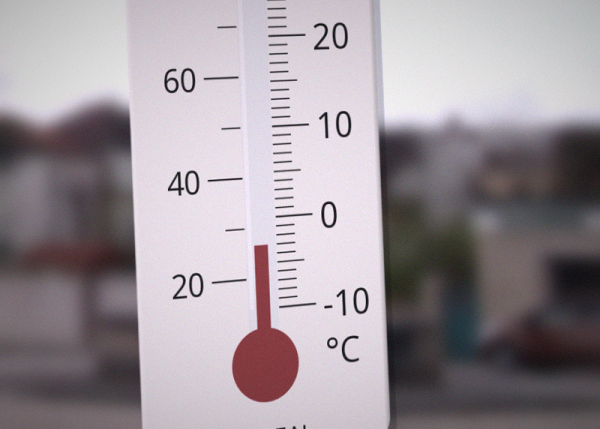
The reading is value=-3 unit=°C
